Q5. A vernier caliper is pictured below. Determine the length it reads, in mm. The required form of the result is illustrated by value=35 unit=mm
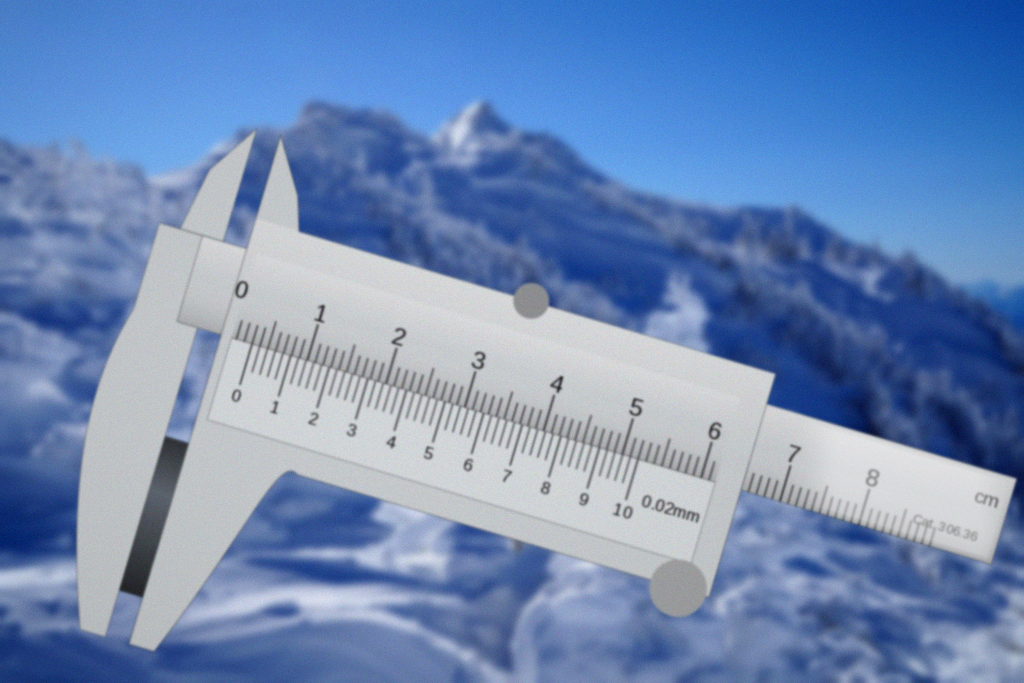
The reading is value=3.0 unit=mm
